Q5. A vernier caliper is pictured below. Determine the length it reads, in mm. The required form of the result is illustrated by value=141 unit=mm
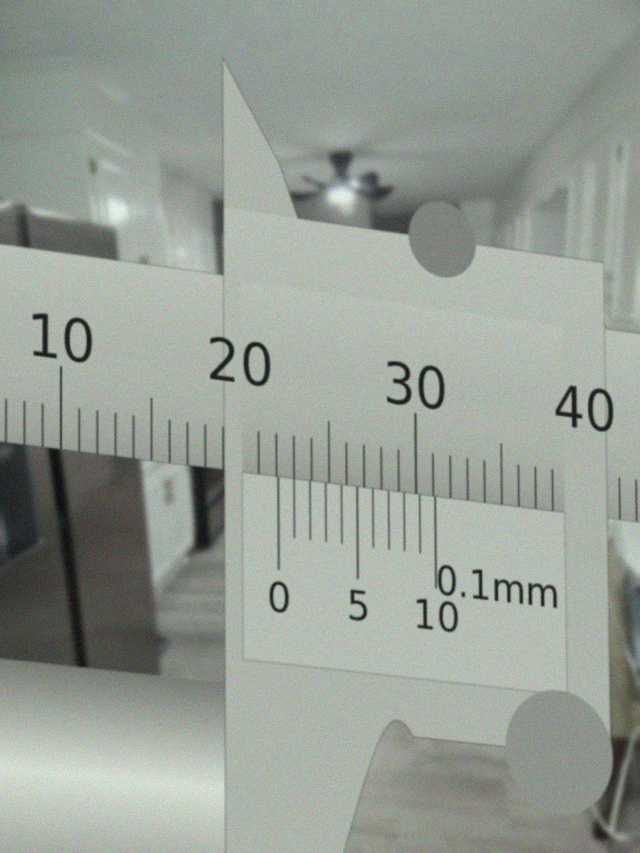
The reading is value=22.1 unit=mm
